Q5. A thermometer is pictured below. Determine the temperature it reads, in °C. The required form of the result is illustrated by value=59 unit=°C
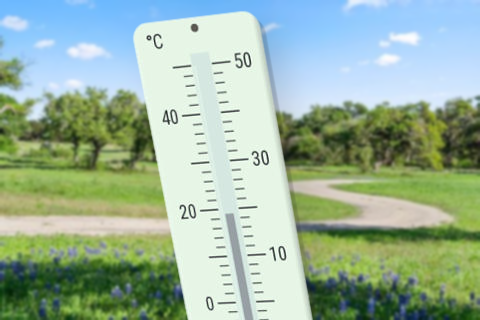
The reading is value=19 unit=°C
